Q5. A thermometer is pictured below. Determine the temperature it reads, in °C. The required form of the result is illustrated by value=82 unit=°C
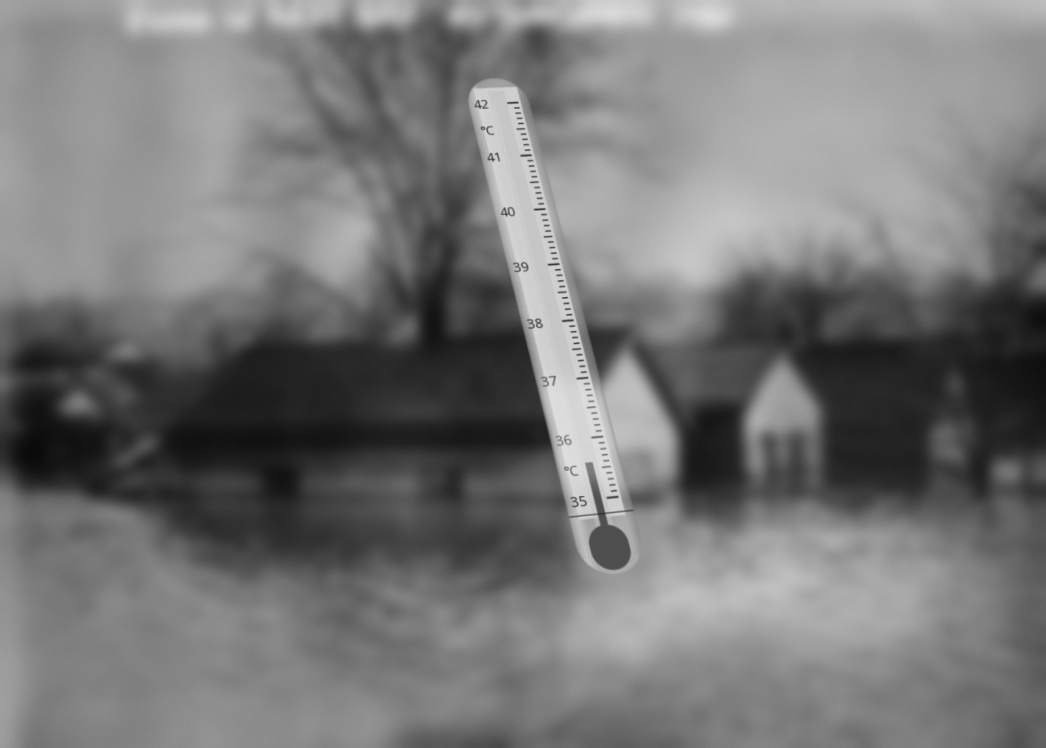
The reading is value=35.6 unit=°C
